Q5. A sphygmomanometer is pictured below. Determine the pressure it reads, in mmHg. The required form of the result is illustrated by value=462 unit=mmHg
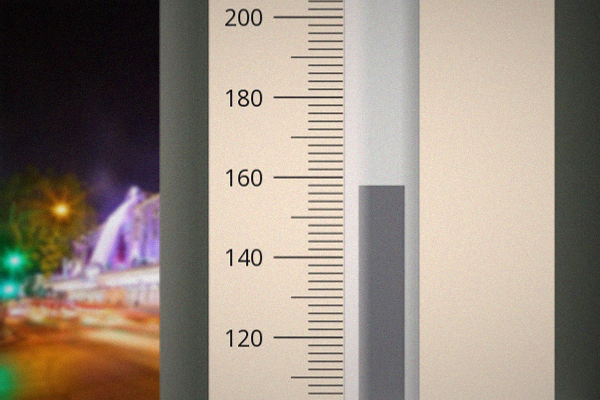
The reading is value=158 unit=mmHg
